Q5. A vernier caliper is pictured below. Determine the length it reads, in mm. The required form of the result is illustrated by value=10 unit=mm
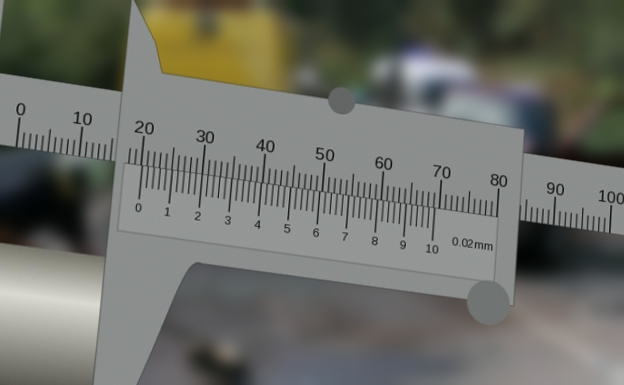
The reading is value=20.2 unit=mm
